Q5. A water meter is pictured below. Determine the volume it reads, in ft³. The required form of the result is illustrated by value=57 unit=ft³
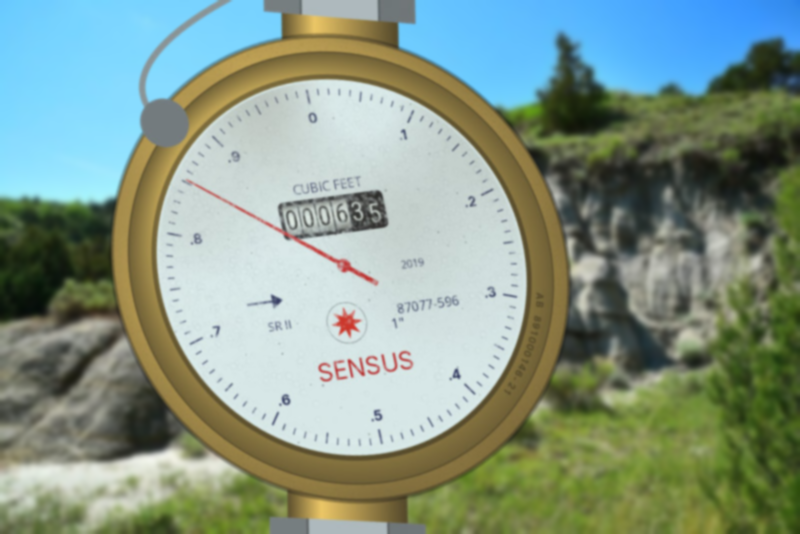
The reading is value=634.85 unit=ft³
